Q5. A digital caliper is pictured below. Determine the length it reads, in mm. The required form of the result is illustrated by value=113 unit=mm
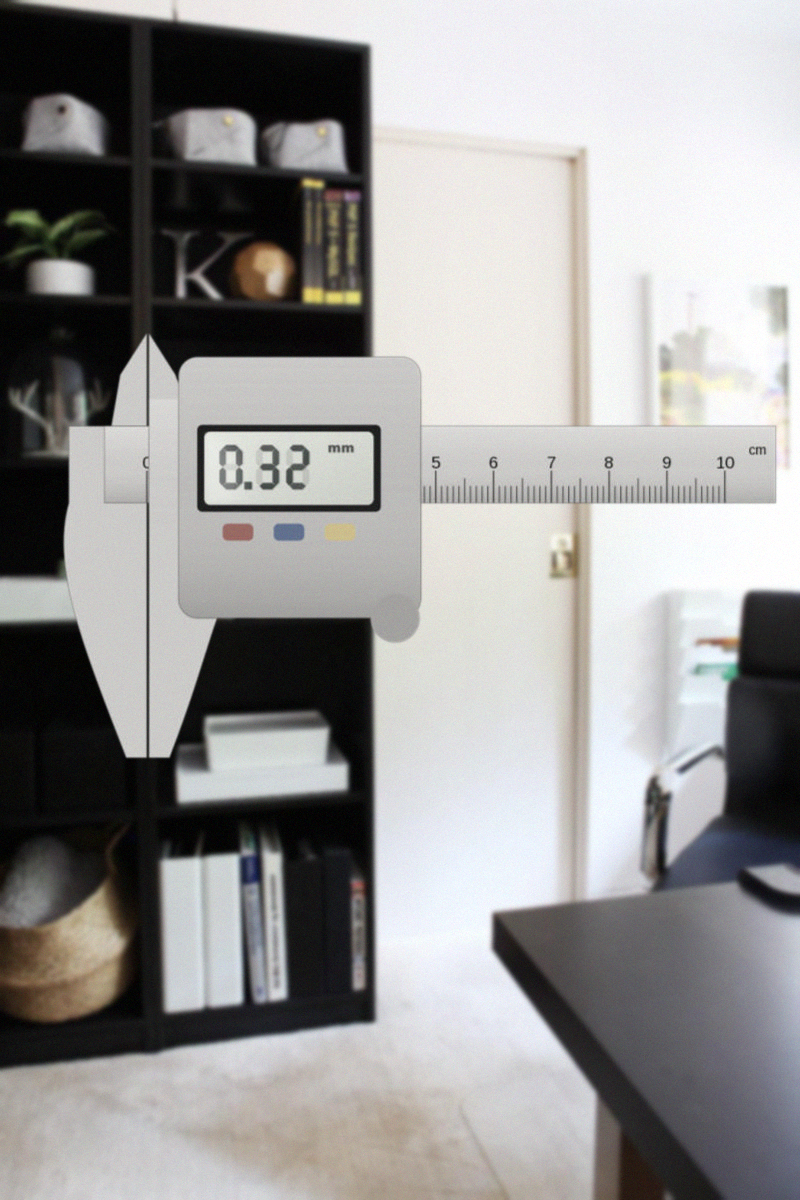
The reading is value=0.32 unit=mm
